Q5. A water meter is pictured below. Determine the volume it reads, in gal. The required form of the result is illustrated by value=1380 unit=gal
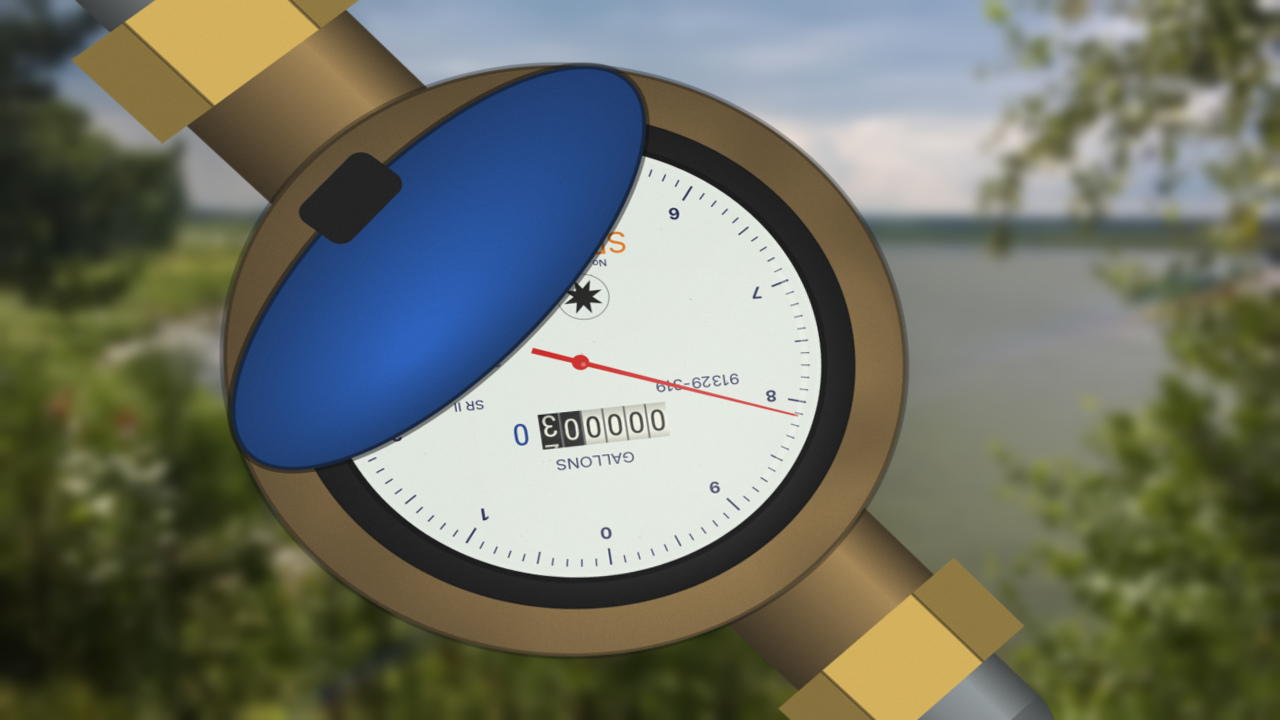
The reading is value=28.1 unit=gal
